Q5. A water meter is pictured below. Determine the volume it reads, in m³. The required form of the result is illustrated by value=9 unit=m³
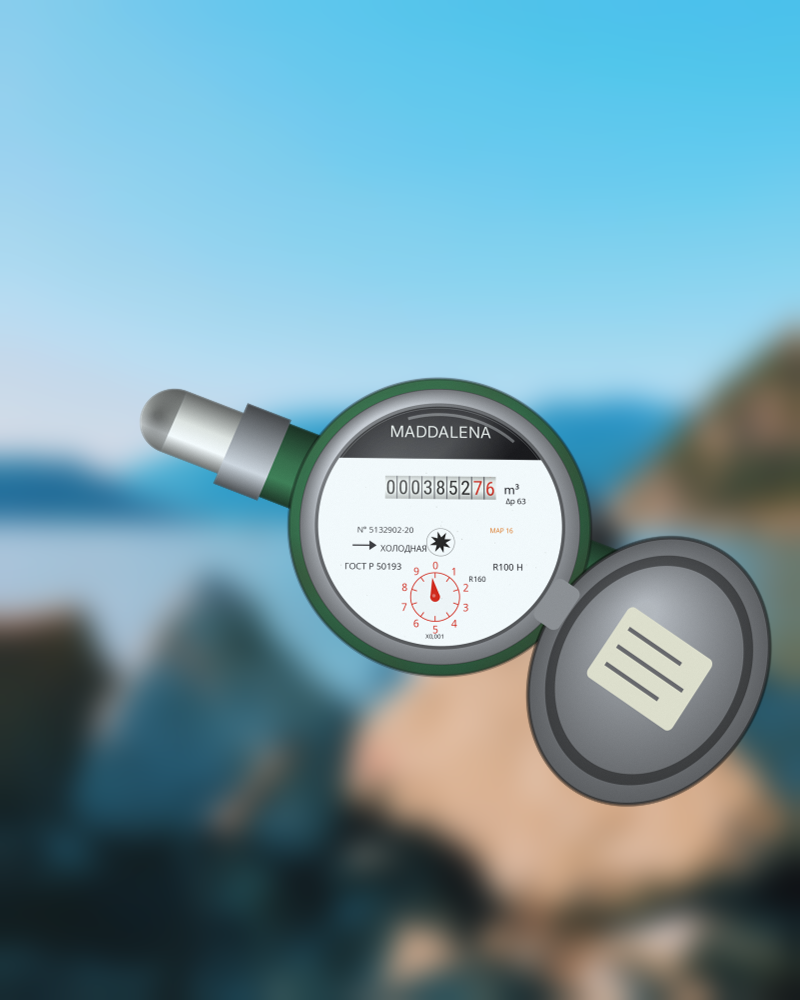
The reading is value=3852.759 unit=m³
